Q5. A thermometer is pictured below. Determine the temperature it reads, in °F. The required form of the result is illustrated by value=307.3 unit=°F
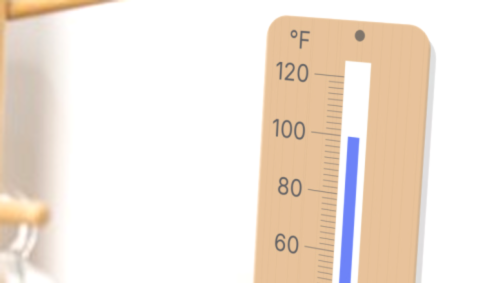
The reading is value=100 unit=°F
